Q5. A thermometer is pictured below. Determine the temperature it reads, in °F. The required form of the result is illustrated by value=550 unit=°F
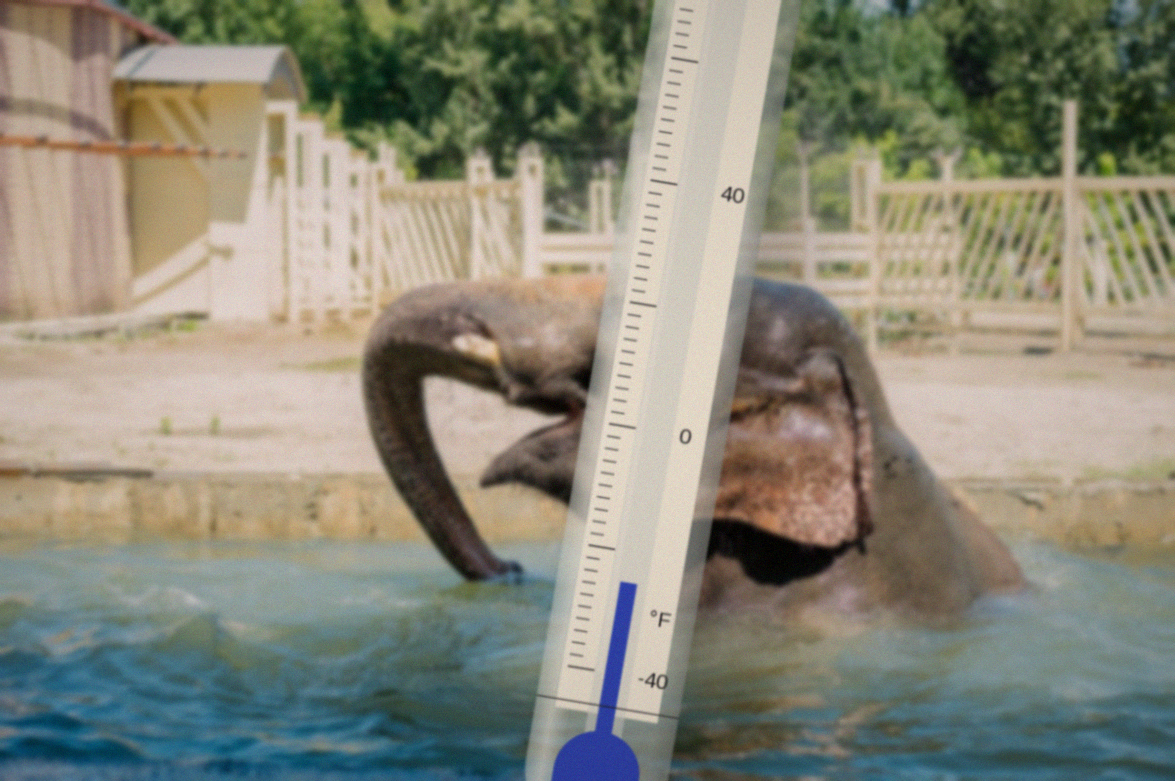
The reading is value=-25 unit=°F
